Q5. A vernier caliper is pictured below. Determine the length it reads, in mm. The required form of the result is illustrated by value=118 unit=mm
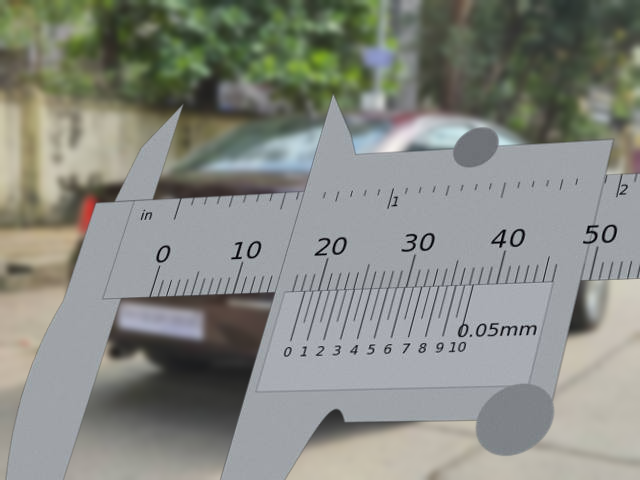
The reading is value=18.4 unit=mm
